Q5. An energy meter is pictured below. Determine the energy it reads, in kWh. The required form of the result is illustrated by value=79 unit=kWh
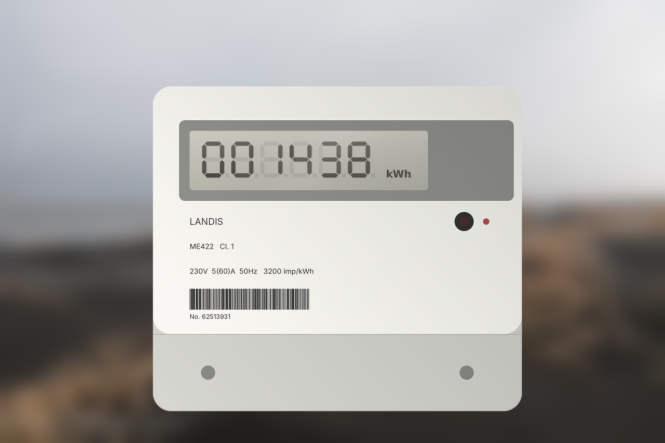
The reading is value=1438 unit=kWh
